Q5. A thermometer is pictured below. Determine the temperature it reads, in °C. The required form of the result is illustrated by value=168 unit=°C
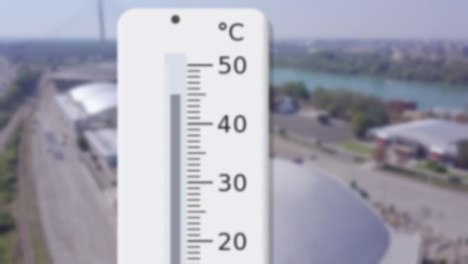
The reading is value=45 unit=°C
